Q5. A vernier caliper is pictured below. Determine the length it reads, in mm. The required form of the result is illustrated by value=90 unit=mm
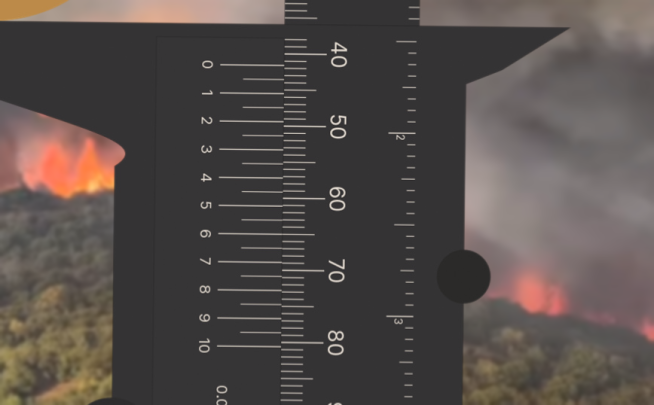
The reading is value=41.6 unit=mm
